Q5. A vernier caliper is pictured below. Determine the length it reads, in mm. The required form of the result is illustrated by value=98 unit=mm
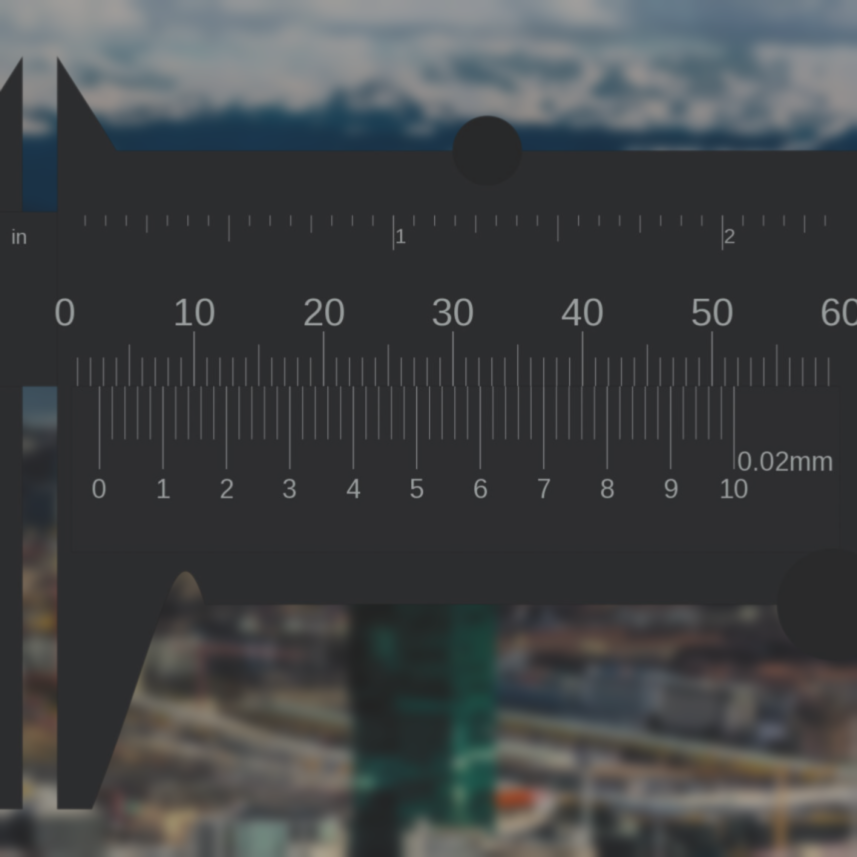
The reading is value=2.7 unit=mm
